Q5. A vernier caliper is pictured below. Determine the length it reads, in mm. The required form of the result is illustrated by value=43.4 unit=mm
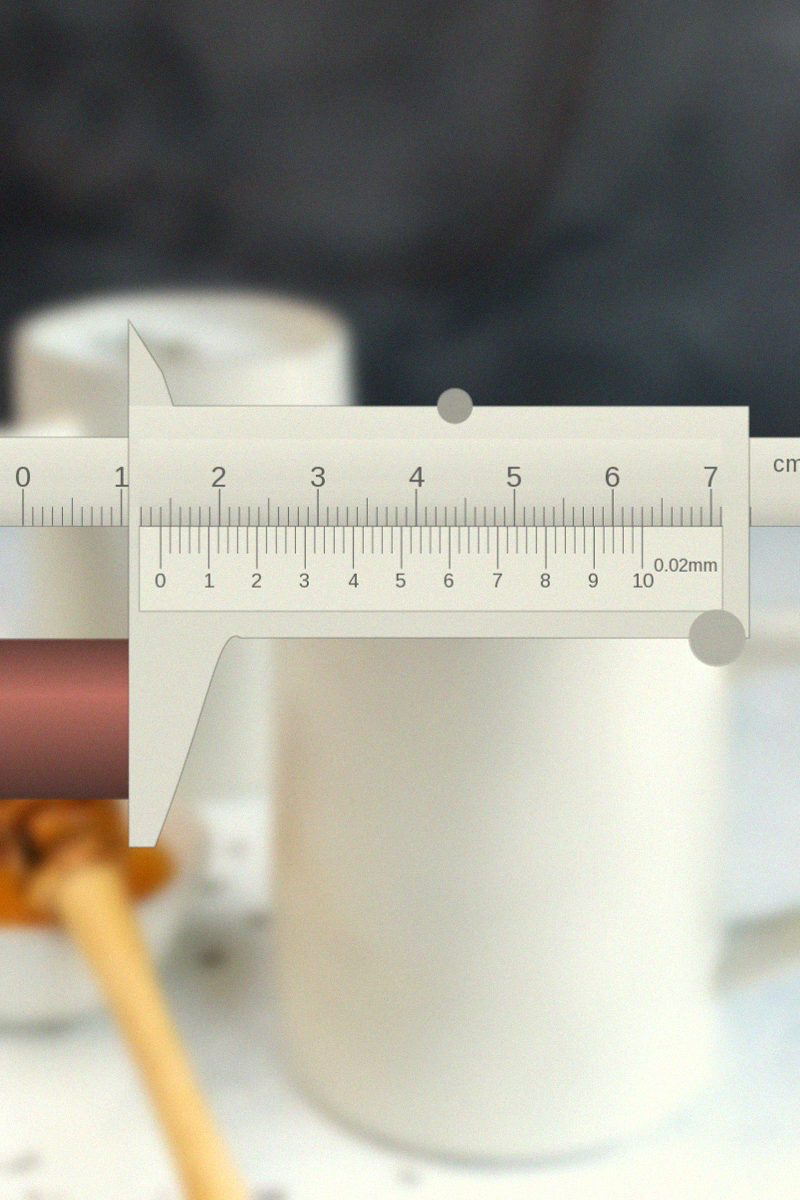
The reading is value=14.0 unit=mm
